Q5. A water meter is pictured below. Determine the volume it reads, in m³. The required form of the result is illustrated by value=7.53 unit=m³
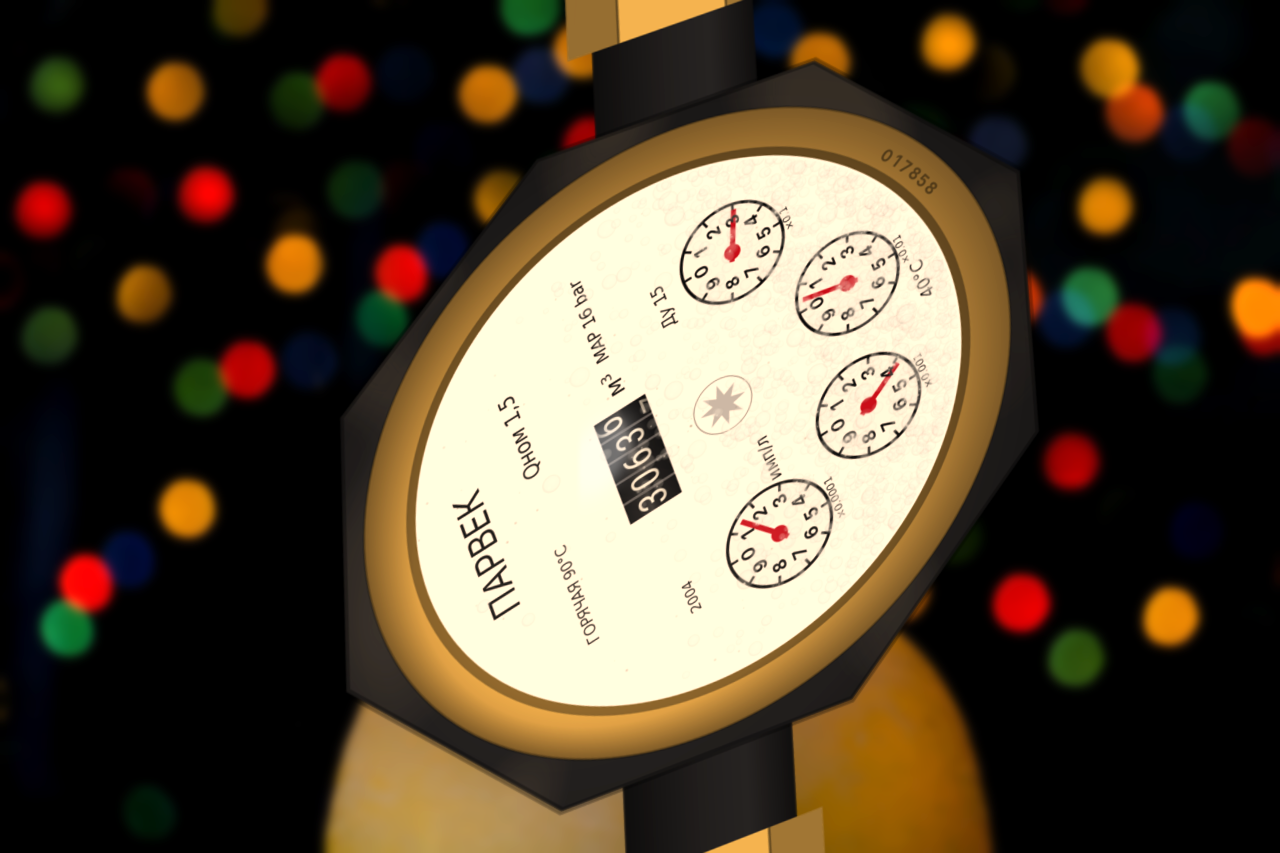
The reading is value=30636.3041 unit=m³
